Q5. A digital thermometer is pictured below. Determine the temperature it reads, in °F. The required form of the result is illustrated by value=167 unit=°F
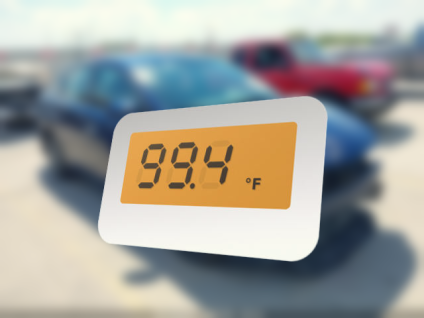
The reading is value=99.4 unit=°F
